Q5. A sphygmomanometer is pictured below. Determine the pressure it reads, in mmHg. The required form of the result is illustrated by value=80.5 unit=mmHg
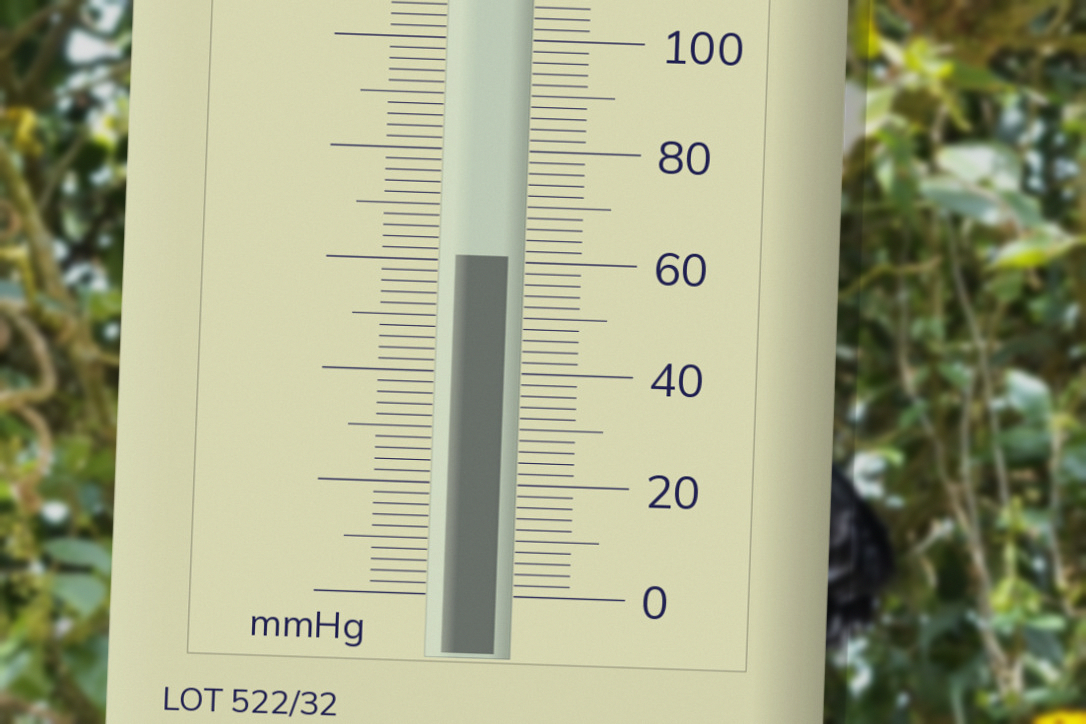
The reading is value=61 unit=mmHg
